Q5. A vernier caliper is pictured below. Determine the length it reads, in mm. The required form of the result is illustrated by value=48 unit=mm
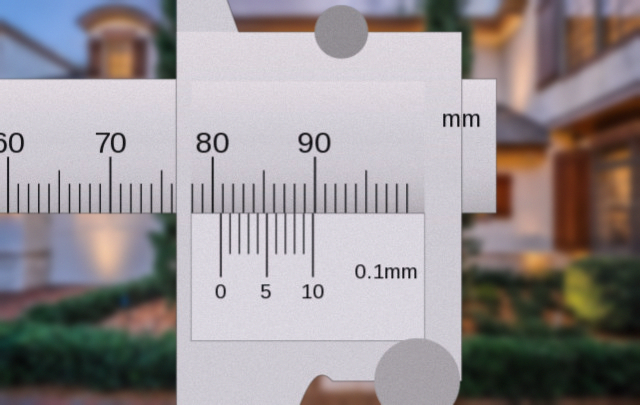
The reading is value=80.8 unit=mm
